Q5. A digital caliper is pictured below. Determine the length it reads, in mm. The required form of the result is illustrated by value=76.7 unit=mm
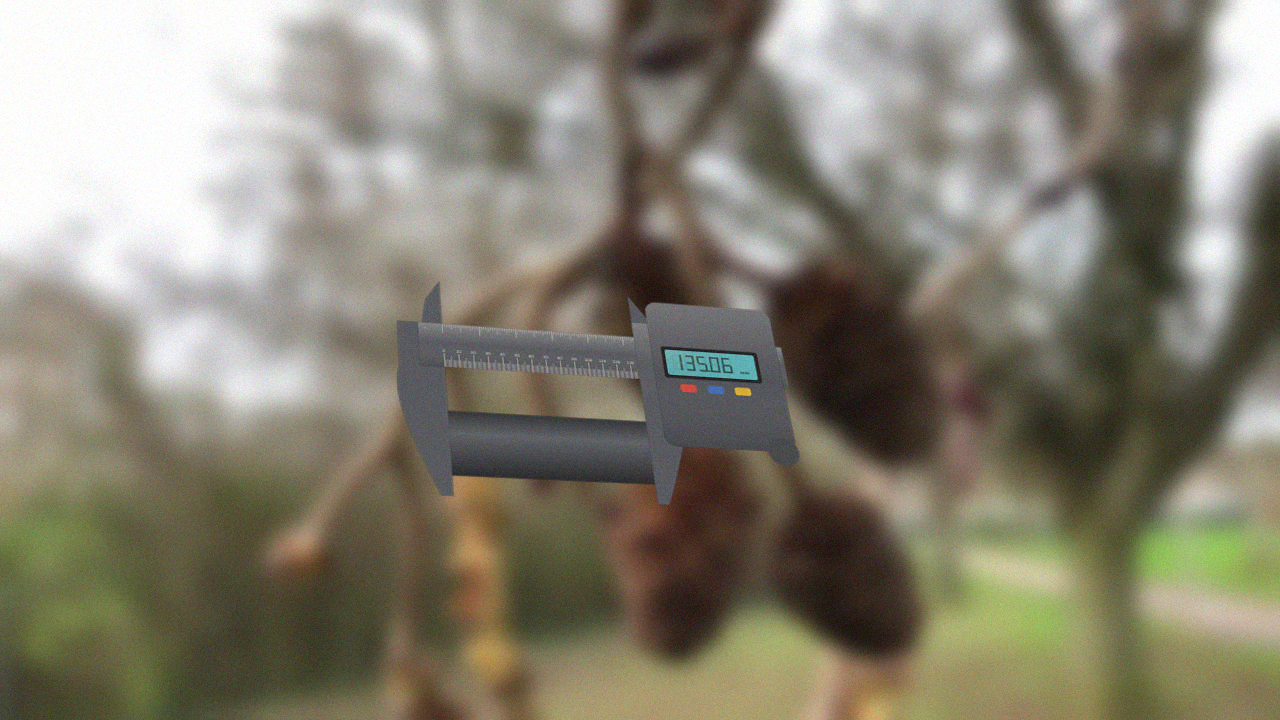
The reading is value=135.06 unit=mm
